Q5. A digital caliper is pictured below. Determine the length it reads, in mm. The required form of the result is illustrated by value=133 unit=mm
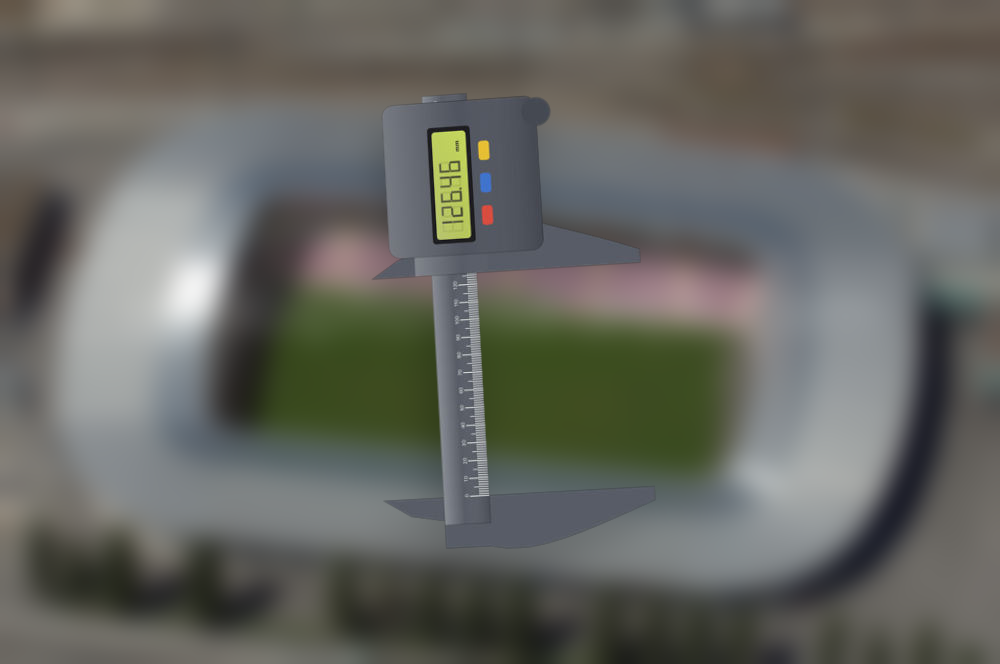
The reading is value=126.46 unit=mm
